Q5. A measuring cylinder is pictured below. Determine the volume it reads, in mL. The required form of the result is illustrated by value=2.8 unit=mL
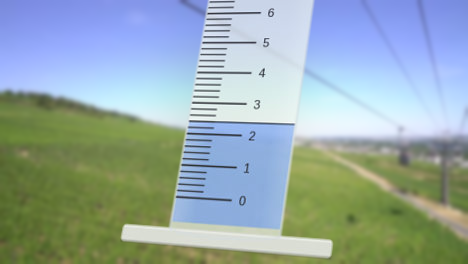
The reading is value=2.4 unit=mL
